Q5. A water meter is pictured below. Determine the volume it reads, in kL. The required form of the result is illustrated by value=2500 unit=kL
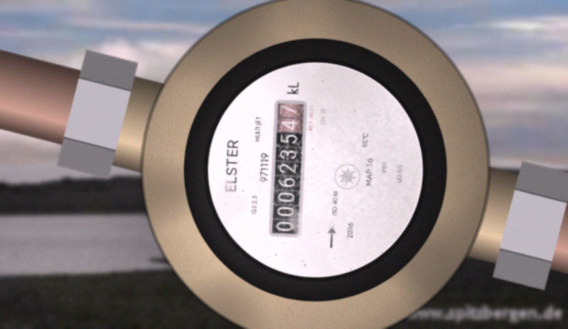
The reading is value=6235.47 unit=kL
